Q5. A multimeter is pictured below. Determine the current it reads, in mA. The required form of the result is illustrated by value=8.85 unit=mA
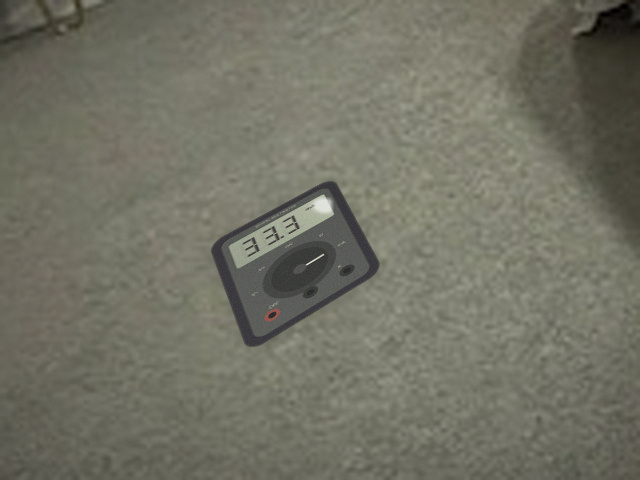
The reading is value=33.3 unit=mA
